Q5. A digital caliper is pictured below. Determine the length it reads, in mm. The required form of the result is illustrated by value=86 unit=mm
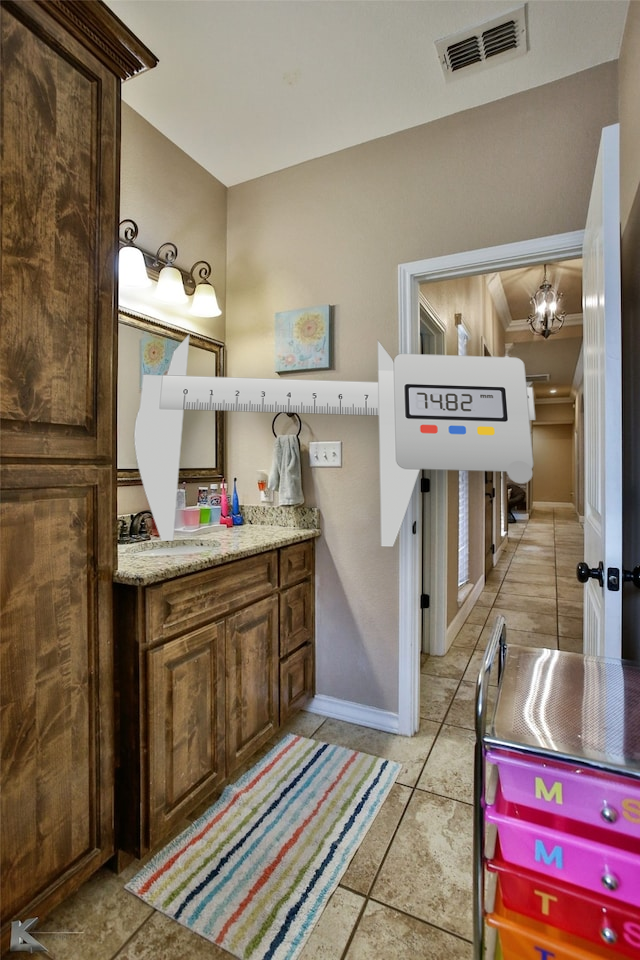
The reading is value=74.82 unit=mm
